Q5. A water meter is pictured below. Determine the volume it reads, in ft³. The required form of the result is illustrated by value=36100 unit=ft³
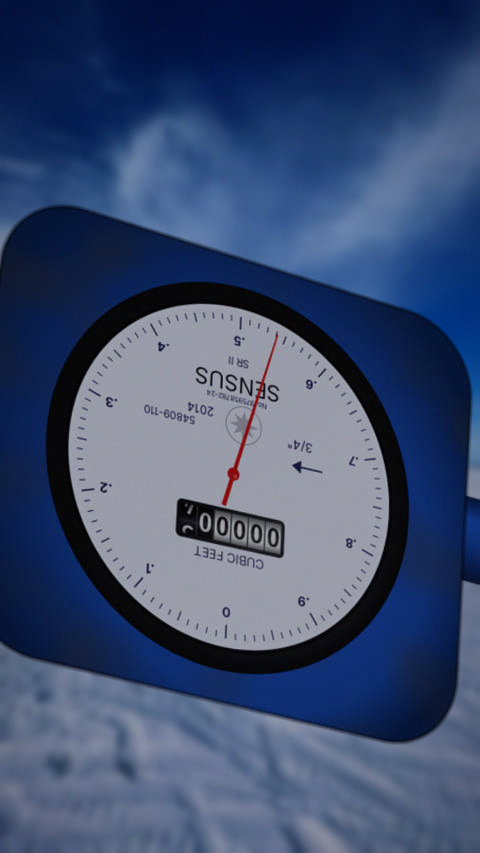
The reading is value=3.54 unit=ft³
